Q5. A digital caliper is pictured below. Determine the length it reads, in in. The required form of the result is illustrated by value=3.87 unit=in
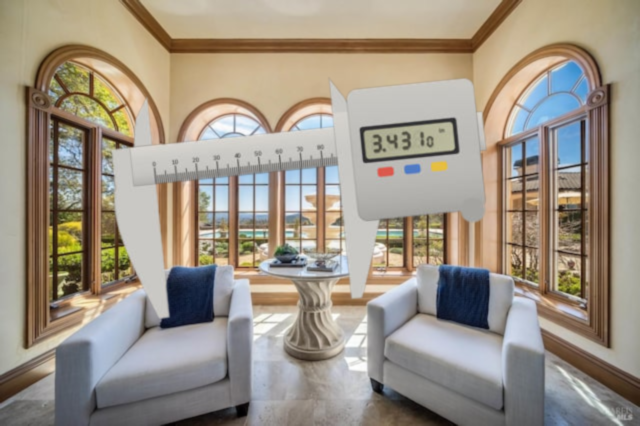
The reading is value=3.4310 unit=in
